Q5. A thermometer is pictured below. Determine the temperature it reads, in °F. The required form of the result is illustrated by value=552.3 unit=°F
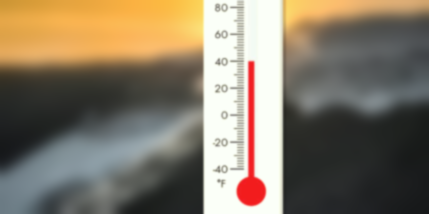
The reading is value=40 unit=°F
